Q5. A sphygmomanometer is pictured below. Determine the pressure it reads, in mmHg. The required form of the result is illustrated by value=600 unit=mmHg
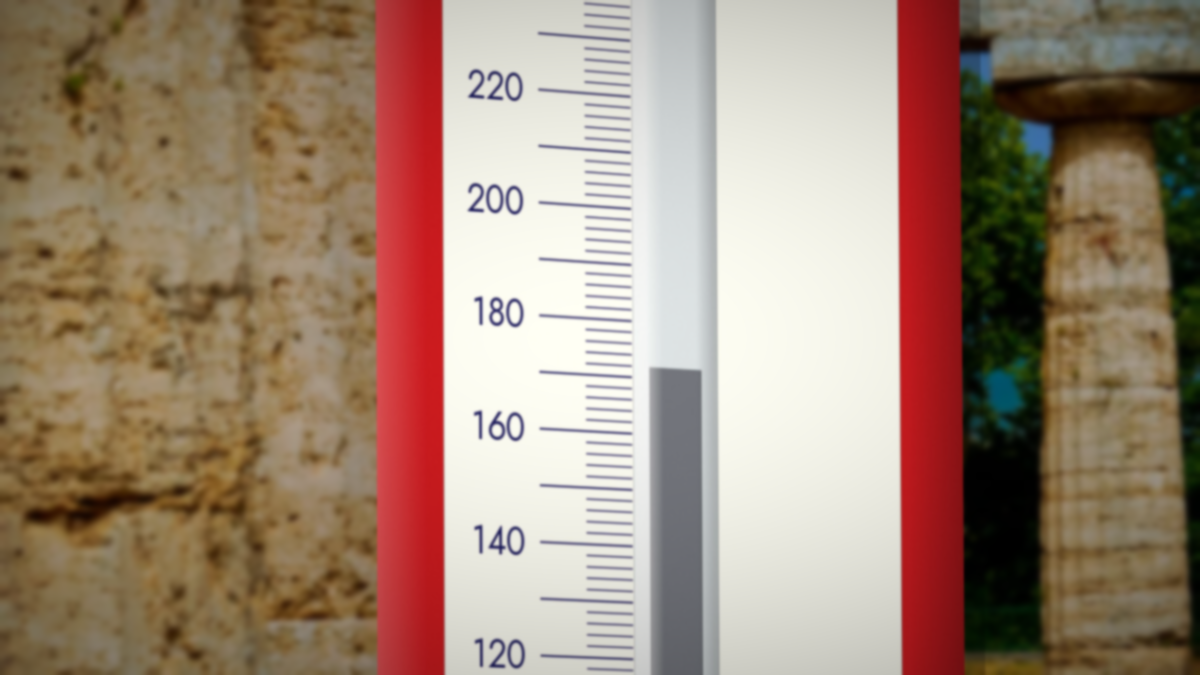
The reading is value=172 unit=mmHg
